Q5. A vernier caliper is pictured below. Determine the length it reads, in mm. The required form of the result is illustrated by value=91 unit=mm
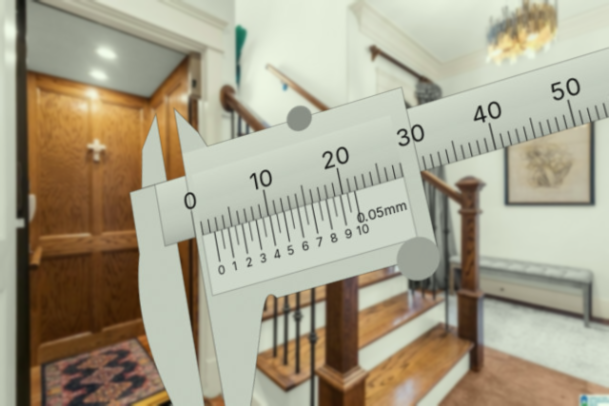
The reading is value=2.6 unit=mm
